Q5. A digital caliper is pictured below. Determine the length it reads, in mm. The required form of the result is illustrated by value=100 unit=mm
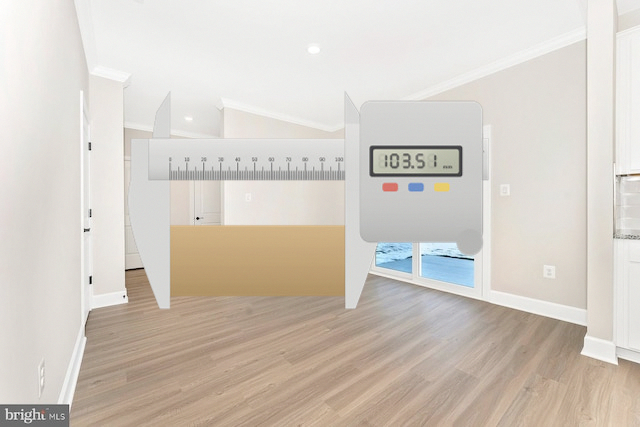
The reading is value=103.51 unit=mm
